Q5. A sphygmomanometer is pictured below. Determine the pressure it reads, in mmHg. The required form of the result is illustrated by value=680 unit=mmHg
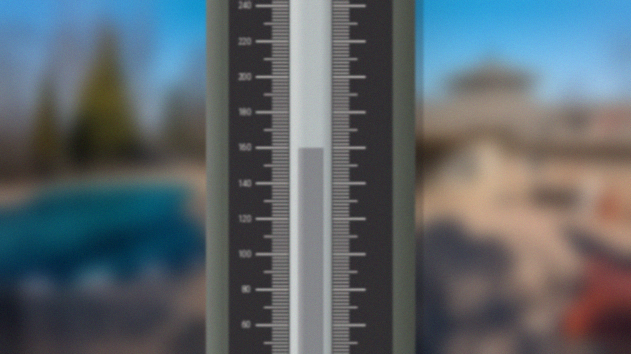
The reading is value=160 unit=mmHg
